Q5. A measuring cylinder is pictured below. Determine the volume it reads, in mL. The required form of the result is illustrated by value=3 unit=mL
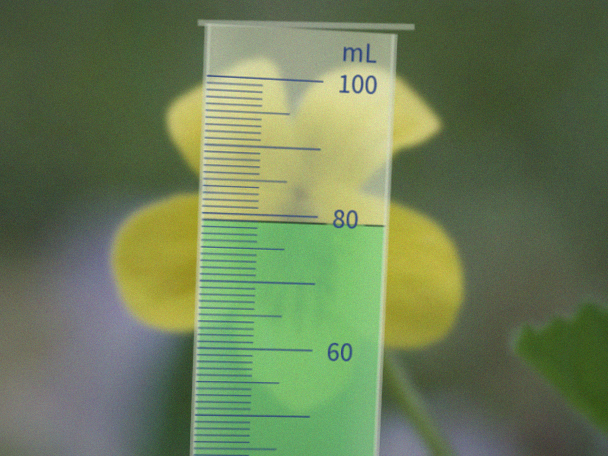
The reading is value=79 unit=mL
